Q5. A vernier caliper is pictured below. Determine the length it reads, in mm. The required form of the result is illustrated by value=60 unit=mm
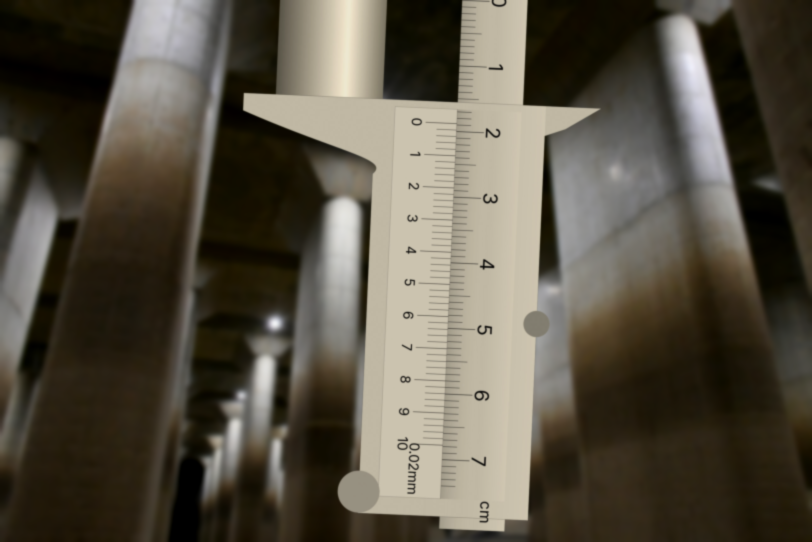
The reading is value=18.8 unit=mm
